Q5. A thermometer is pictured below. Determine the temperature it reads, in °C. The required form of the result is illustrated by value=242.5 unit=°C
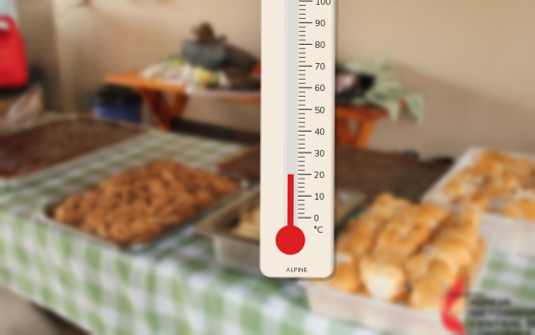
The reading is value=20 unit=°C
